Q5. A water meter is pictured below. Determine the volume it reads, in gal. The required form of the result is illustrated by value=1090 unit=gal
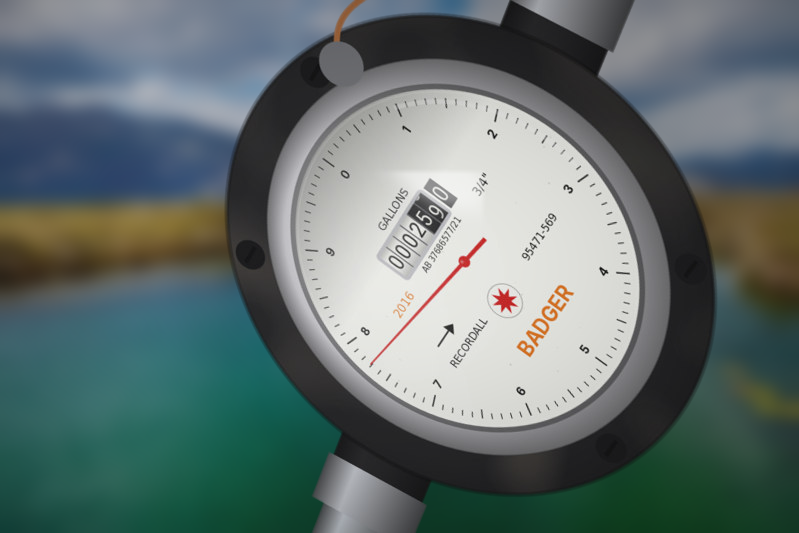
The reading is value=2587.7 unit=gal
